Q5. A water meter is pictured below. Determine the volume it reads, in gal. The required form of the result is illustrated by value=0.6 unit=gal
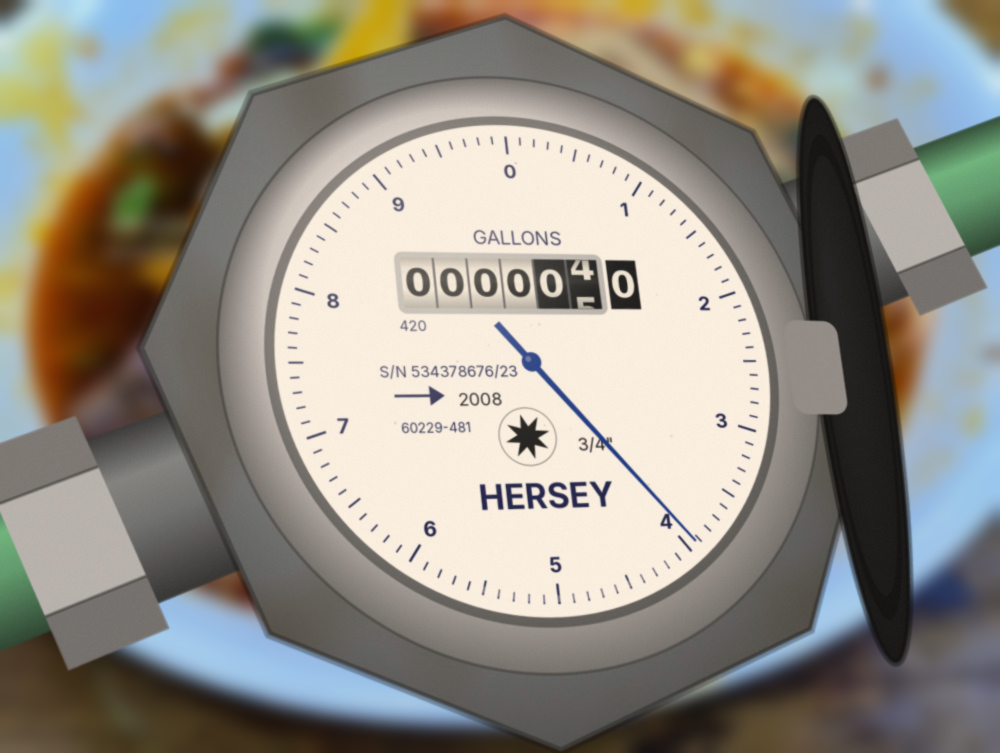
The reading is value=43.9 unit=gal
